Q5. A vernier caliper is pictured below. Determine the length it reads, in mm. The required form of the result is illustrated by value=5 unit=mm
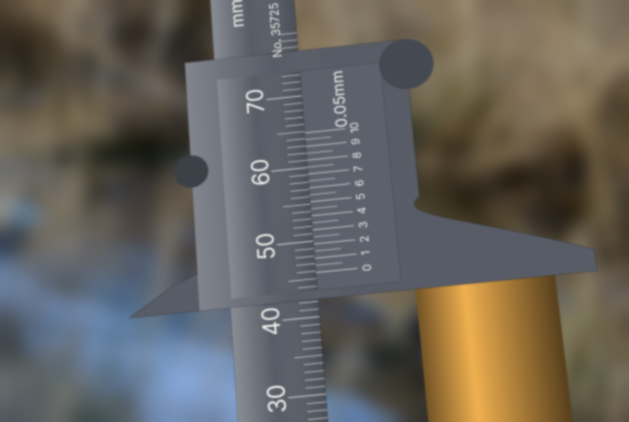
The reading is value=45.8 unit=mm
